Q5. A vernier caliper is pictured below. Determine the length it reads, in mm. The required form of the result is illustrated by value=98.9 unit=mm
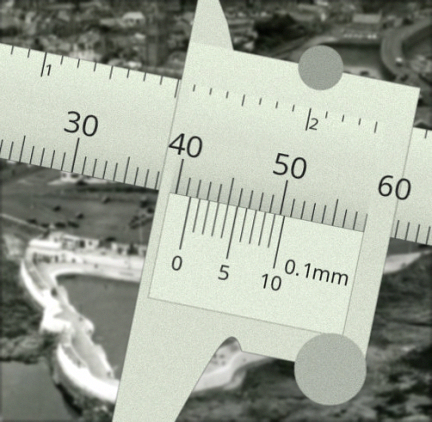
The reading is value=41.4 unit=mm
